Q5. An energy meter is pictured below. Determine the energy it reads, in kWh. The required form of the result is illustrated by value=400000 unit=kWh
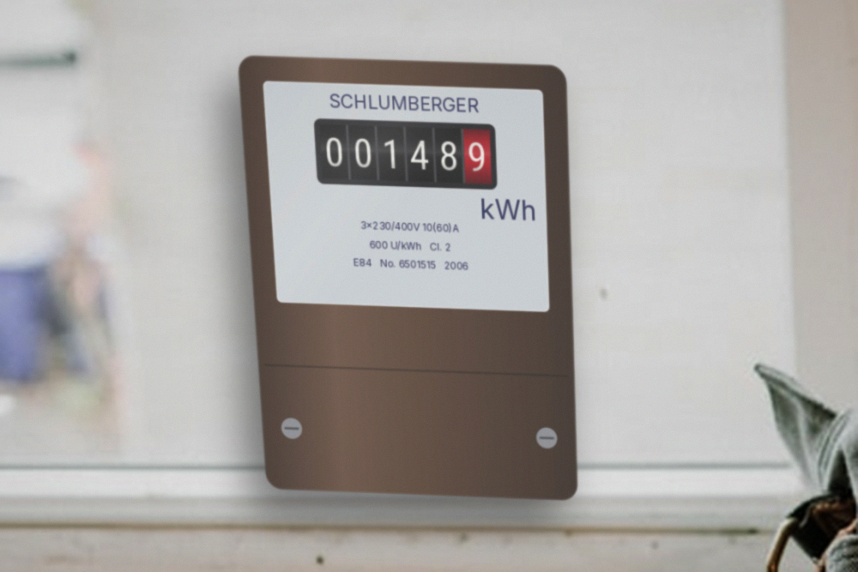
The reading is value=148.9 unit=kWh
